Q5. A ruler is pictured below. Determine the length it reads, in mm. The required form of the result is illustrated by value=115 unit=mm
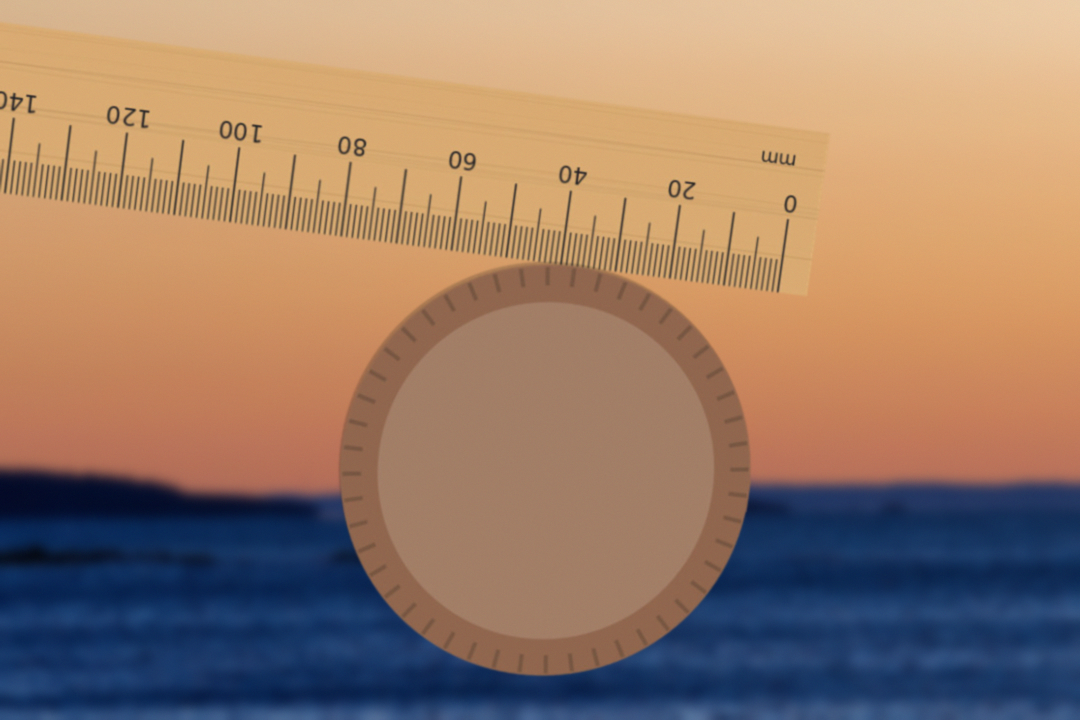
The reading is value=75 unit=mm
